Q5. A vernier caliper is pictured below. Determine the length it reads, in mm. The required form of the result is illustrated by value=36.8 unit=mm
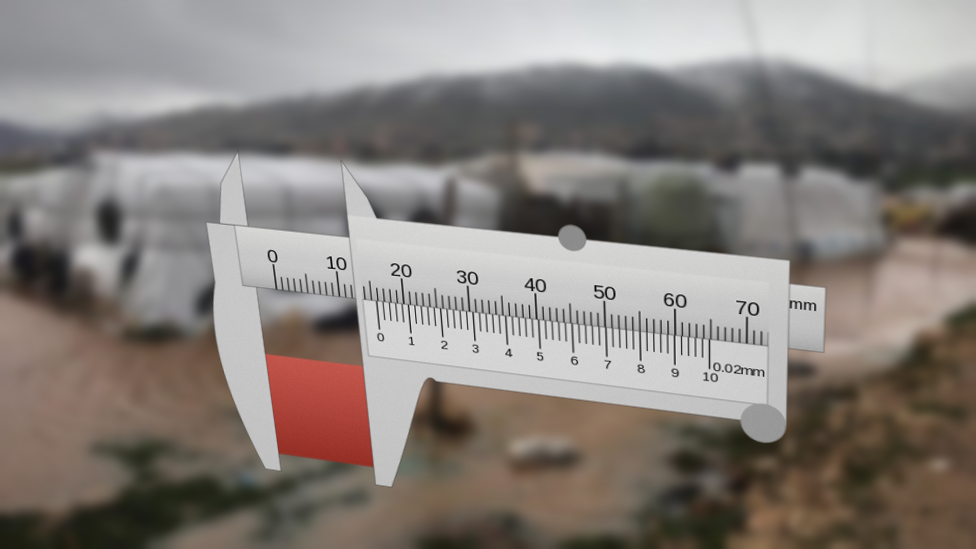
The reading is value=15.8 unit=mm
